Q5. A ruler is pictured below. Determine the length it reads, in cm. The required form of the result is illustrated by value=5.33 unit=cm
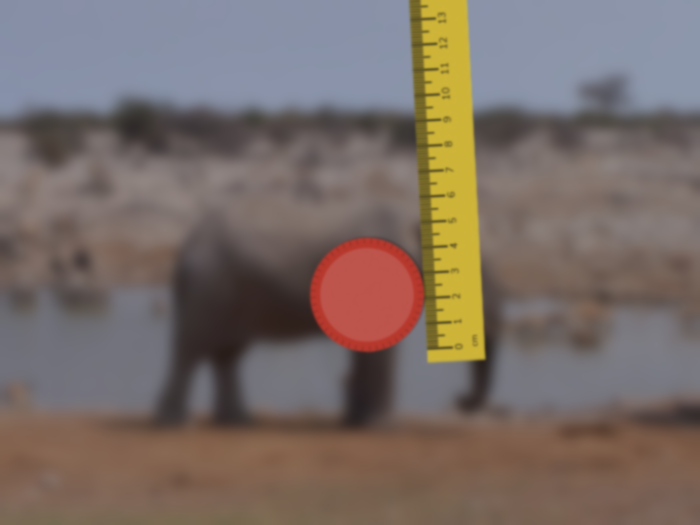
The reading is value=4.5 unit=cm
